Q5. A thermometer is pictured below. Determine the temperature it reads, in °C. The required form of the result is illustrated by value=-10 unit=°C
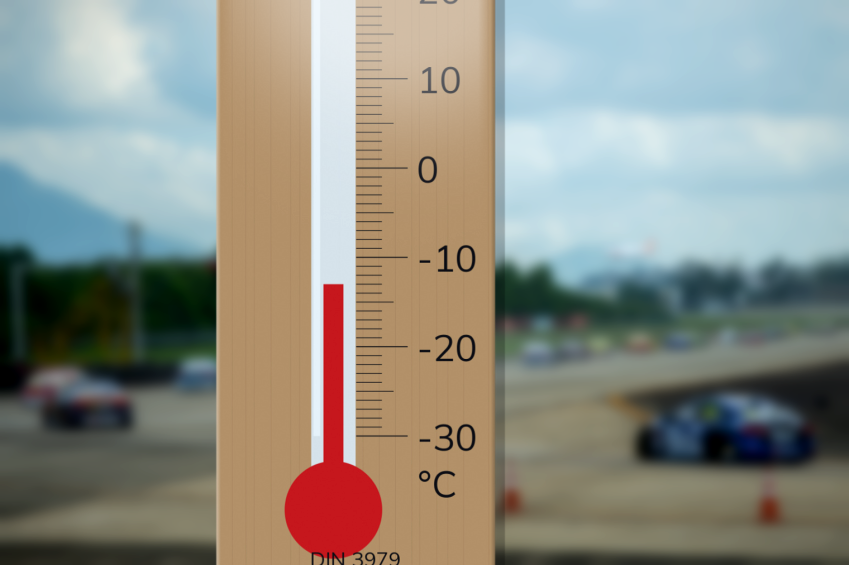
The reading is value=-13 unit=°C
